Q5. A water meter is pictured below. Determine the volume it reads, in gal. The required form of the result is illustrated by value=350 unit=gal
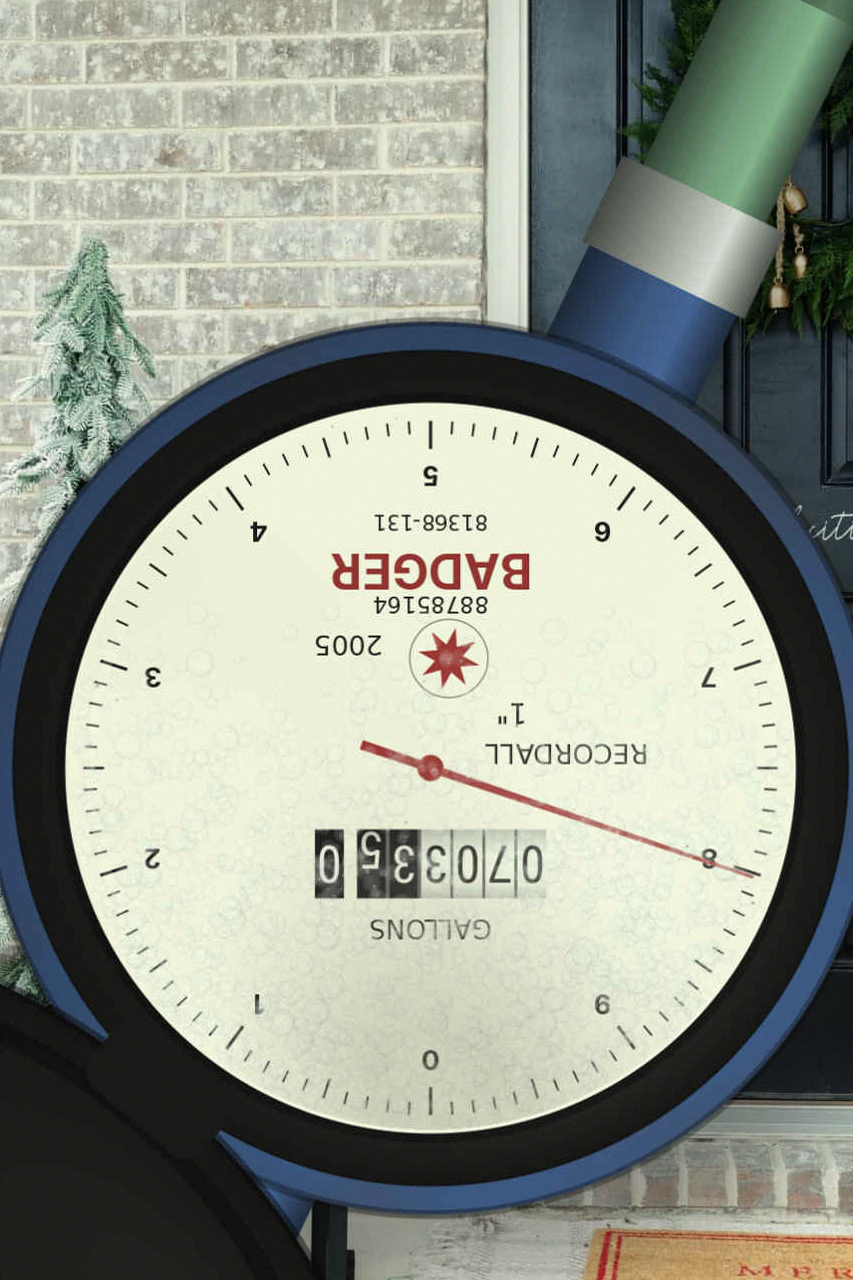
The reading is value=703348.0 unit=gal
